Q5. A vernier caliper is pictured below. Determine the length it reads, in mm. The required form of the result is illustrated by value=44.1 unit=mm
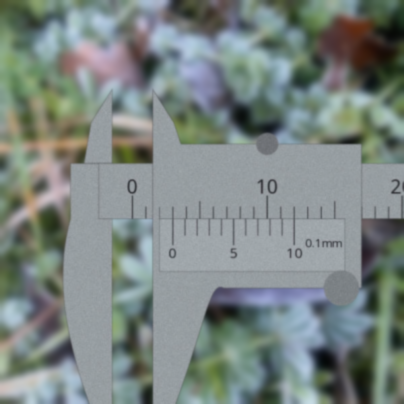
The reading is value=3.0 unit=mm
